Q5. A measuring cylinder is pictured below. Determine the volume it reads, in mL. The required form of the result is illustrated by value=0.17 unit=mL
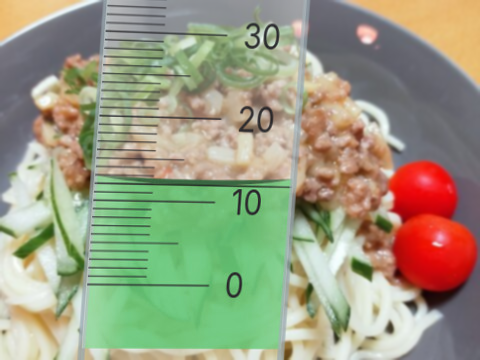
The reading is value=12 unit=mL
